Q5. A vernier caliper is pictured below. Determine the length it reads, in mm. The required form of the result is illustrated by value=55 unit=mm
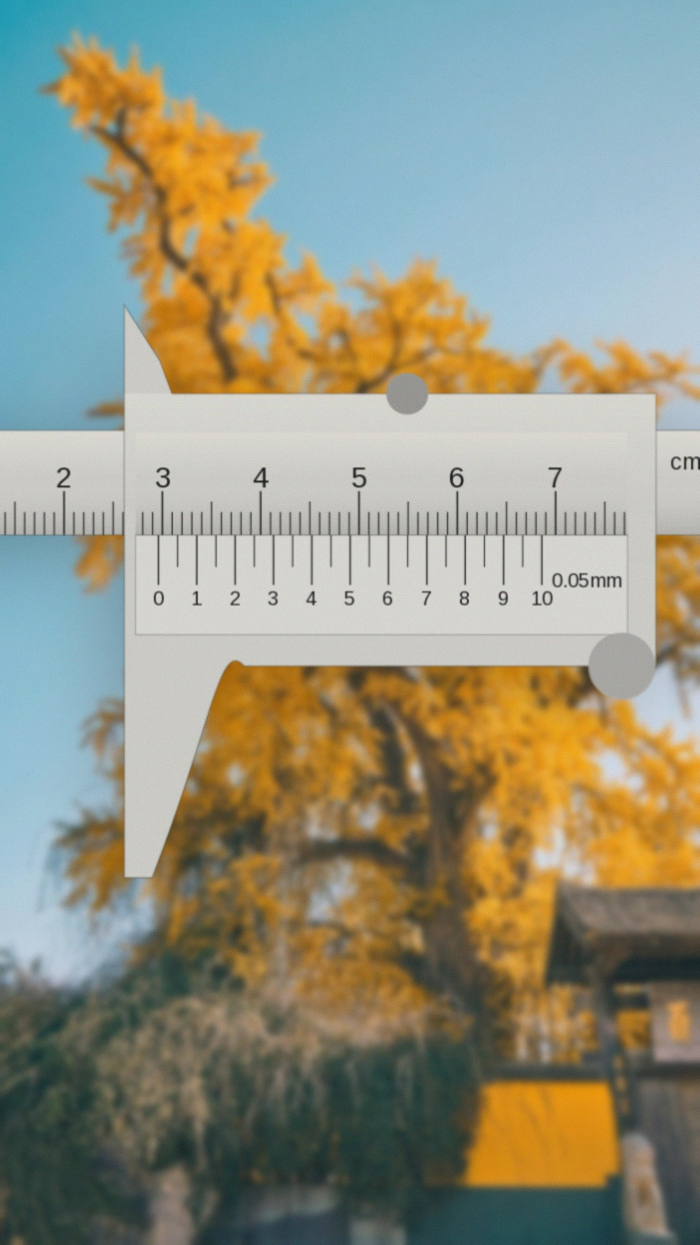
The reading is value=29.6 unit=mm
